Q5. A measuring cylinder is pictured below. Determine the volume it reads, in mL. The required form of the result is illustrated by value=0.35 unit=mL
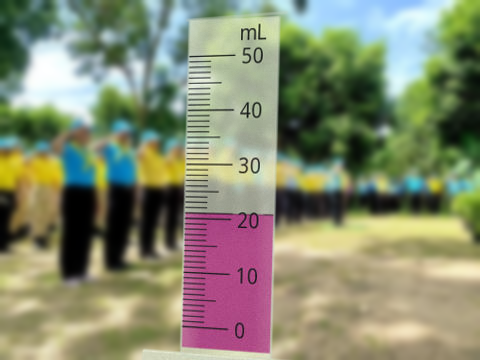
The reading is value=21 unit=mL
